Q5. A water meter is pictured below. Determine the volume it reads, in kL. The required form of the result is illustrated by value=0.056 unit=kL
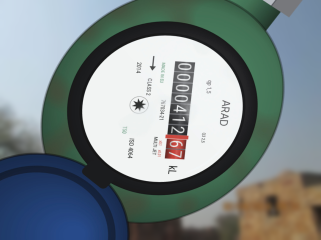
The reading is value=412.67 unit=kL
